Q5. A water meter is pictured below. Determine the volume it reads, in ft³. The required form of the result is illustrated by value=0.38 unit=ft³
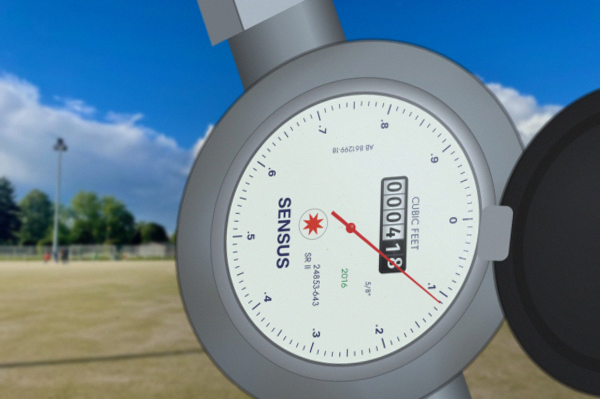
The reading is value=418.11 unit=ft³
